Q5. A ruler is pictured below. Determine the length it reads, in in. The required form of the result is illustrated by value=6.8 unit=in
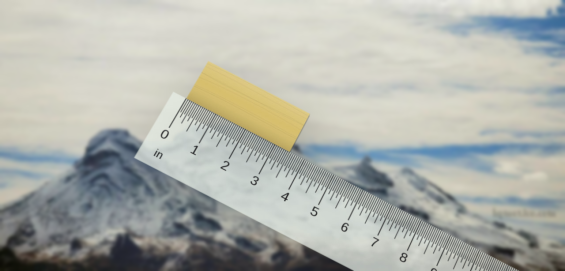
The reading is value=3.5 unit=in
